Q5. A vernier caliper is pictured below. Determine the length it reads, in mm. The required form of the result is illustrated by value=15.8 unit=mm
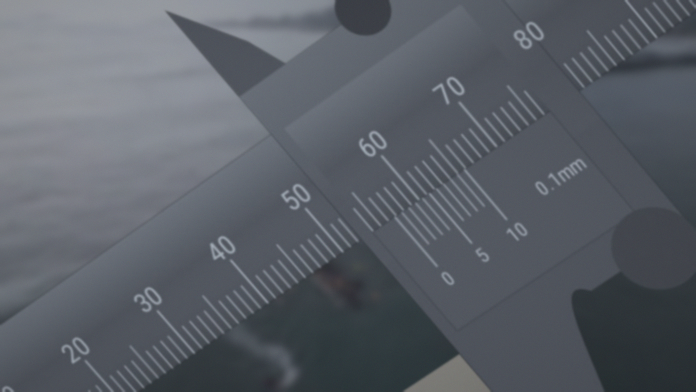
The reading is value=56.8 unit=mm
